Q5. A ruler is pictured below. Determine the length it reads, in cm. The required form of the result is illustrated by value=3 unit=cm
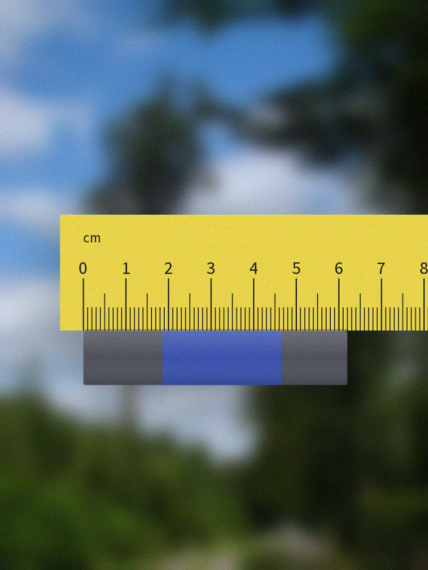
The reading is value=6.2 unit=cm
